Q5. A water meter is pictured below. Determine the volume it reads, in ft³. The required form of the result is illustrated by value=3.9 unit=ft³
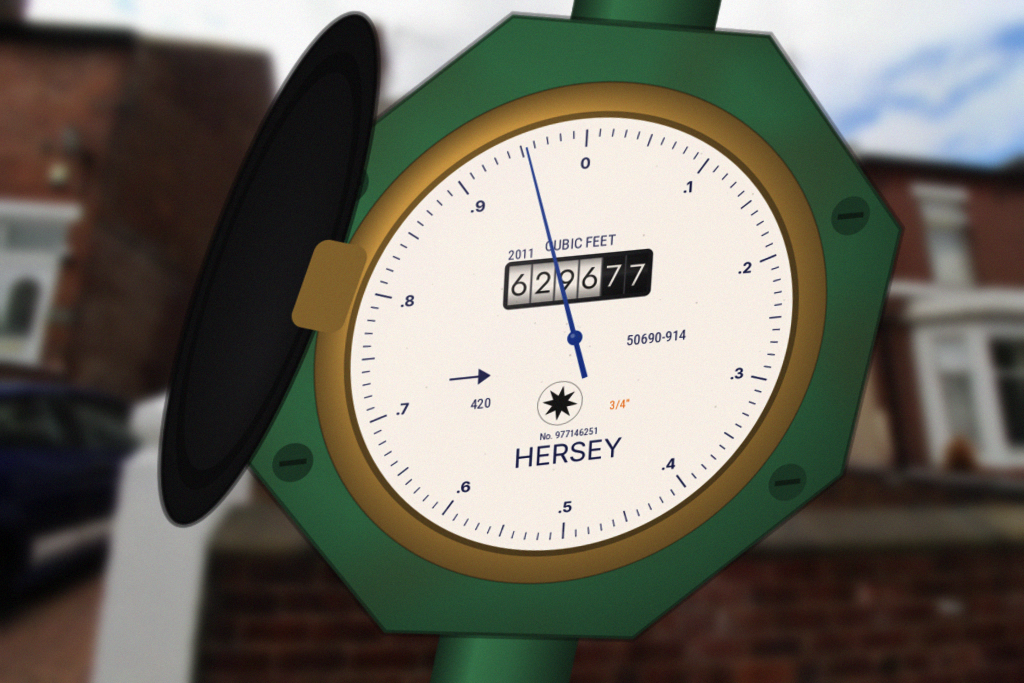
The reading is value=629676.95 unit=ft³
